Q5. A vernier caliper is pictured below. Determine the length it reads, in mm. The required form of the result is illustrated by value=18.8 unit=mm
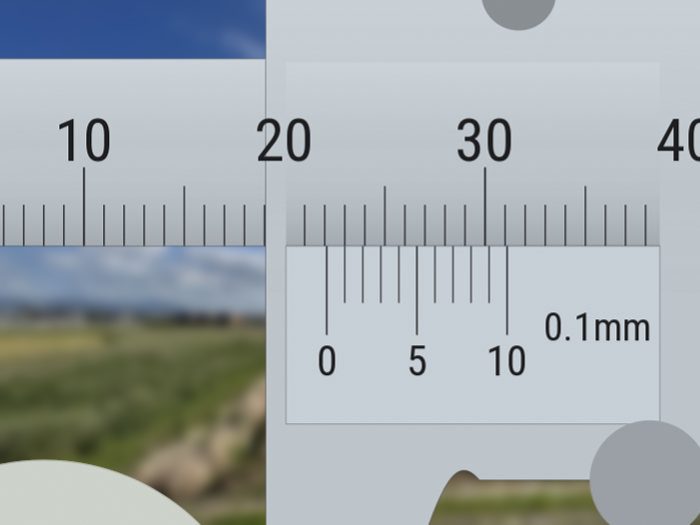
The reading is value=22.1 unit=mm
